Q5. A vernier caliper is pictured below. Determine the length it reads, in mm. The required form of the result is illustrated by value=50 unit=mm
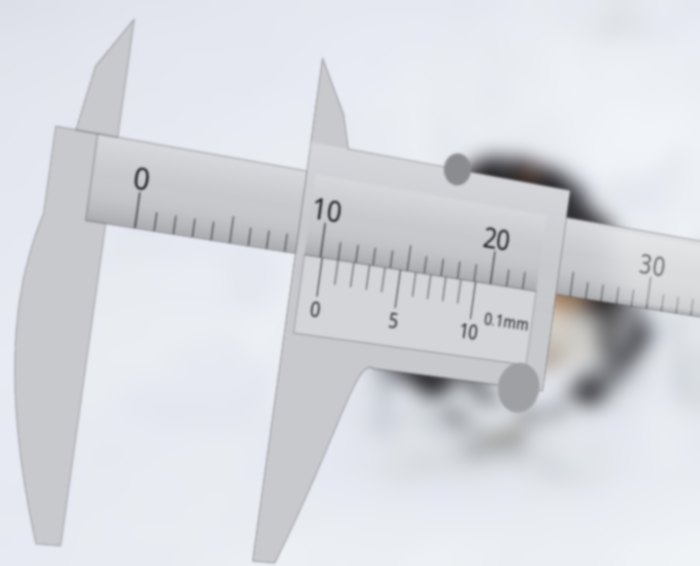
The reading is value=10.1 unit=mm
